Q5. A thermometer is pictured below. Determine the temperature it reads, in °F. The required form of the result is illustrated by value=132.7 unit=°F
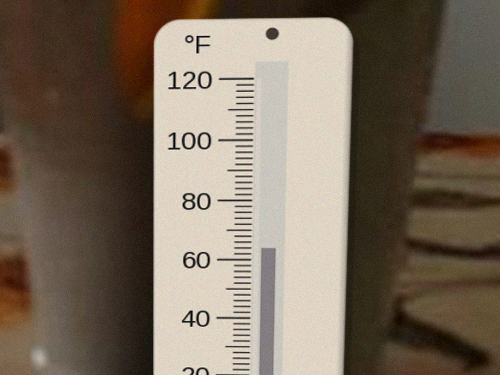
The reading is value=64 unit=°F
